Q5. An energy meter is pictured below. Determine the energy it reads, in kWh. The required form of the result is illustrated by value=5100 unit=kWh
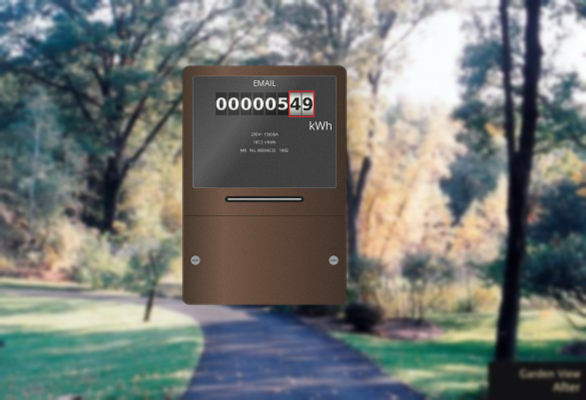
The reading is value=5.49 unit=kWh
